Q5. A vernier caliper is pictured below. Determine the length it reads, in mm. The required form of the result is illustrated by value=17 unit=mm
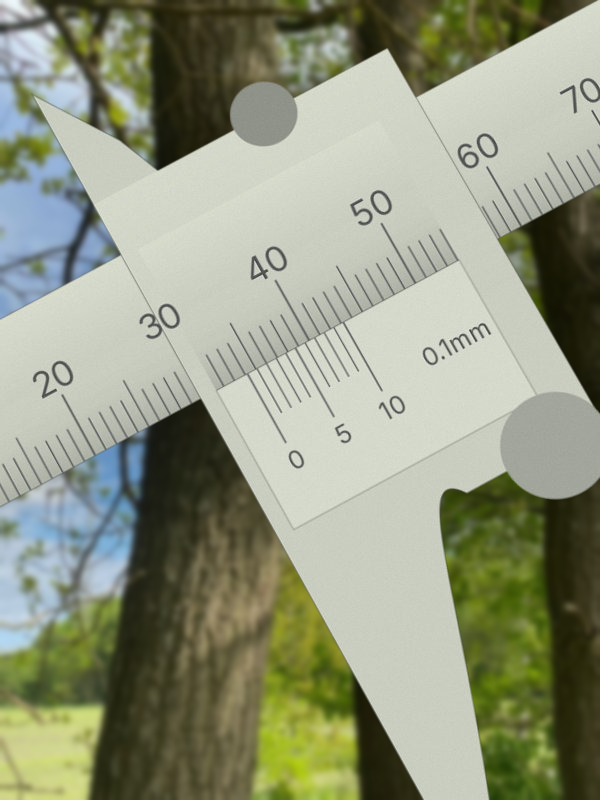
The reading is value=34.2 unit=mm
